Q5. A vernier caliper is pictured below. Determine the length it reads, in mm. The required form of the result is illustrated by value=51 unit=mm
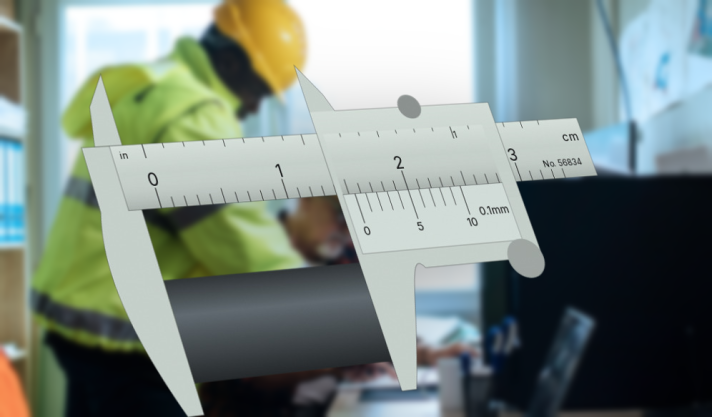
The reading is value=15.5 unit=mm
